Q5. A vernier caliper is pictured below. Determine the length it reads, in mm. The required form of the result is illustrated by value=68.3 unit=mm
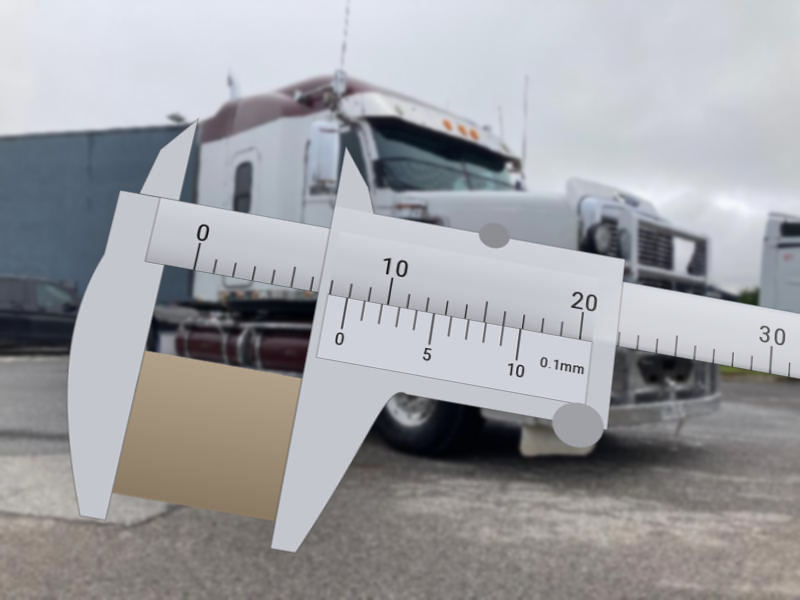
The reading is value=7.9 unit=mm
